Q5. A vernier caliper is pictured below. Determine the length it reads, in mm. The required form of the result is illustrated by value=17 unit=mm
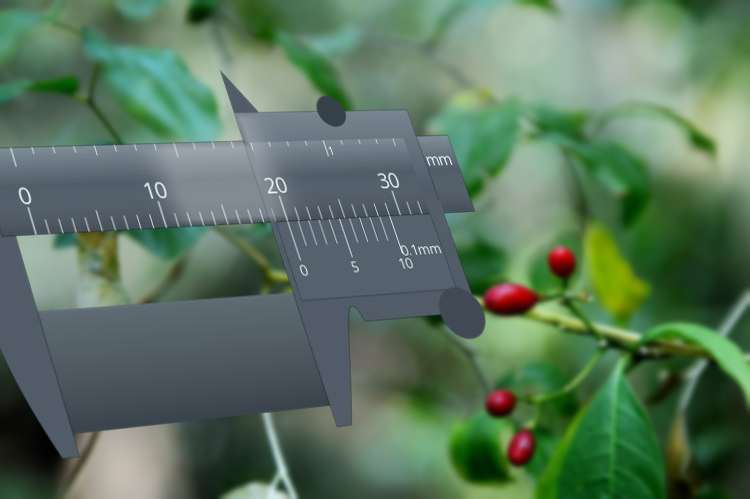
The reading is value=20.0 unit=mm
